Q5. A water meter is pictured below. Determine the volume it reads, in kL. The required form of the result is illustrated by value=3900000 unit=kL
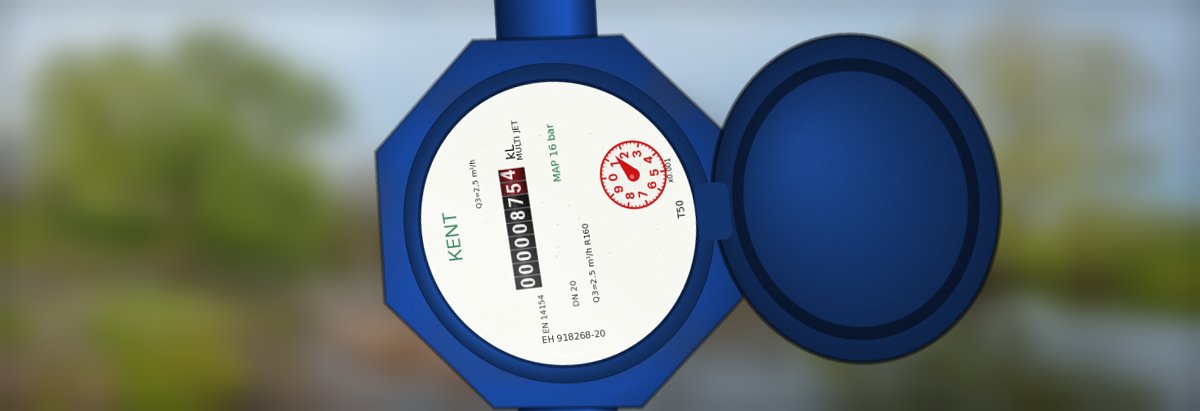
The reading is value=87.541 unit=kL
